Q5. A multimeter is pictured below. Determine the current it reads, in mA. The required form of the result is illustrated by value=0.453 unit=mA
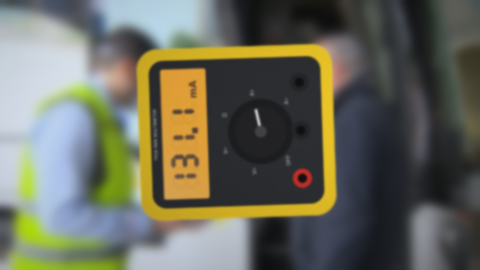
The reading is value=131.1 unit=mA
